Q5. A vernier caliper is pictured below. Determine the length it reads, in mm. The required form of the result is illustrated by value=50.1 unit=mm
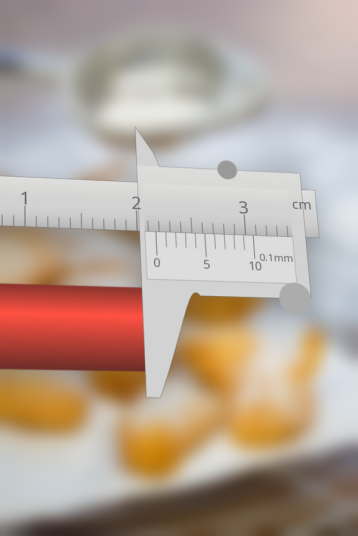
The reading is value=21.7 unit=mm
